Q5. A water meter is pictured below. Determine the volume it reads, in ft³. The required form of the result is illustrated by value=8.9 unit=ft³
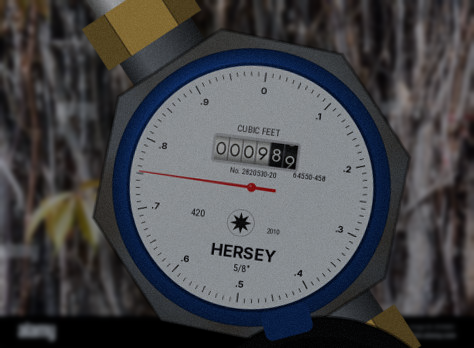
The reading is value=988.75 unit=ft³
